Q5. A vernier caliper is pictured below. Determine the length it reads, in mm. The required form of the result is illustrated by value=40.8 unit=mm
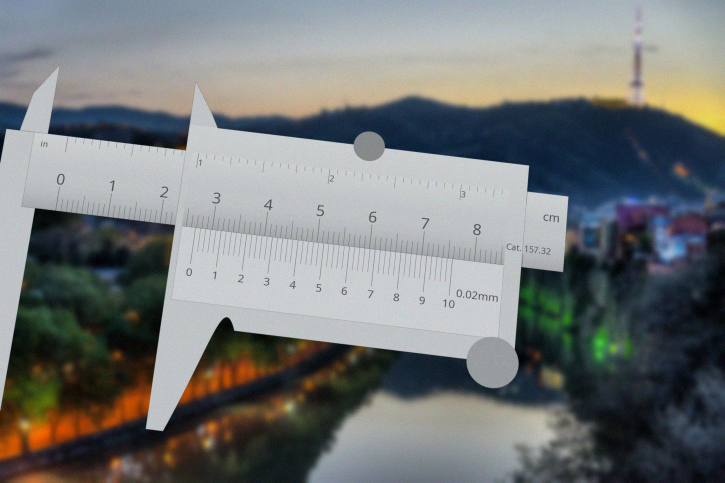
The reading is value=26.8 unit=mm
